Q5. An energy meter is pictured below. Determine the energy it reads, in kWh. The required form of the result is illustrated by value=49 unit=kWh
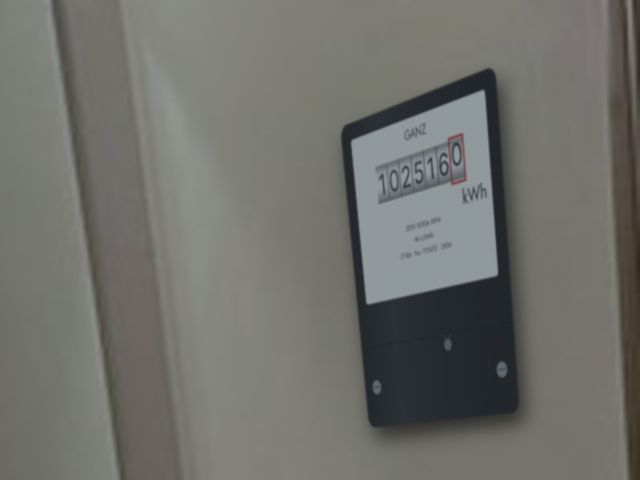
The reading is value=102516.0 unit=kWh
